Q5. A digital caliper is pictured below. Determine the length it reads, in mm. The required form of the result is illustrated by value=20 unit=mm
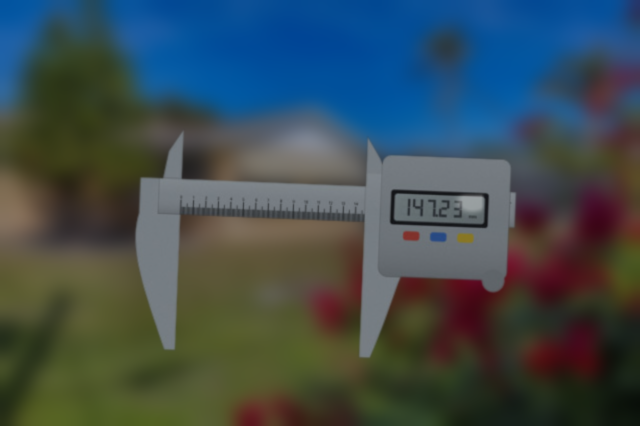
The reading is value=147.23 unit=mm
